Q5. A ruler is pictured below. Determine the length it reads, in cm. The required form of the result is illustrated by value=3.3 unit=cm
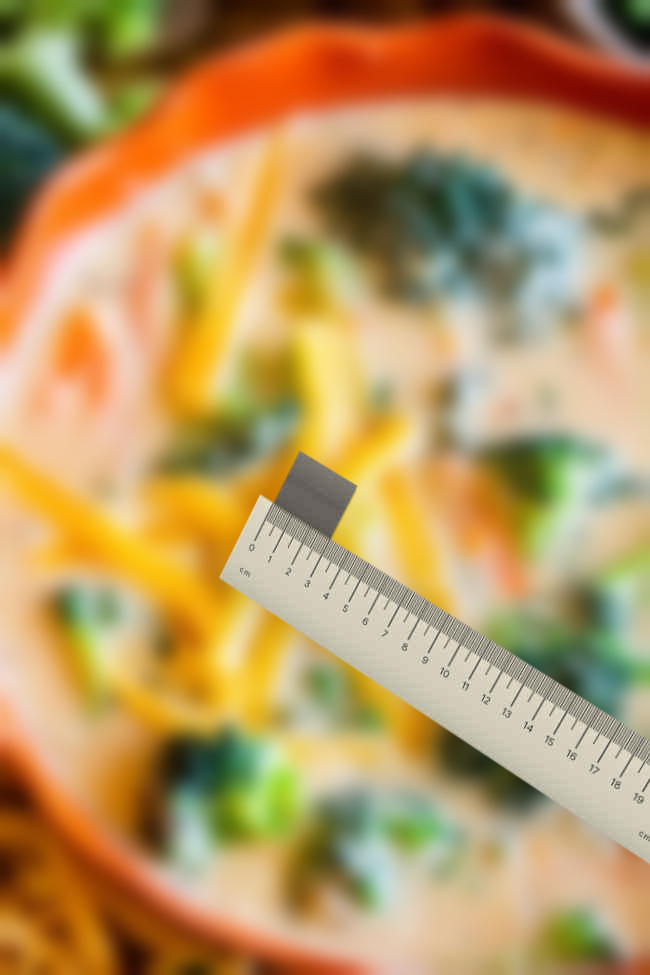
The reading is value=3 unit=cm
